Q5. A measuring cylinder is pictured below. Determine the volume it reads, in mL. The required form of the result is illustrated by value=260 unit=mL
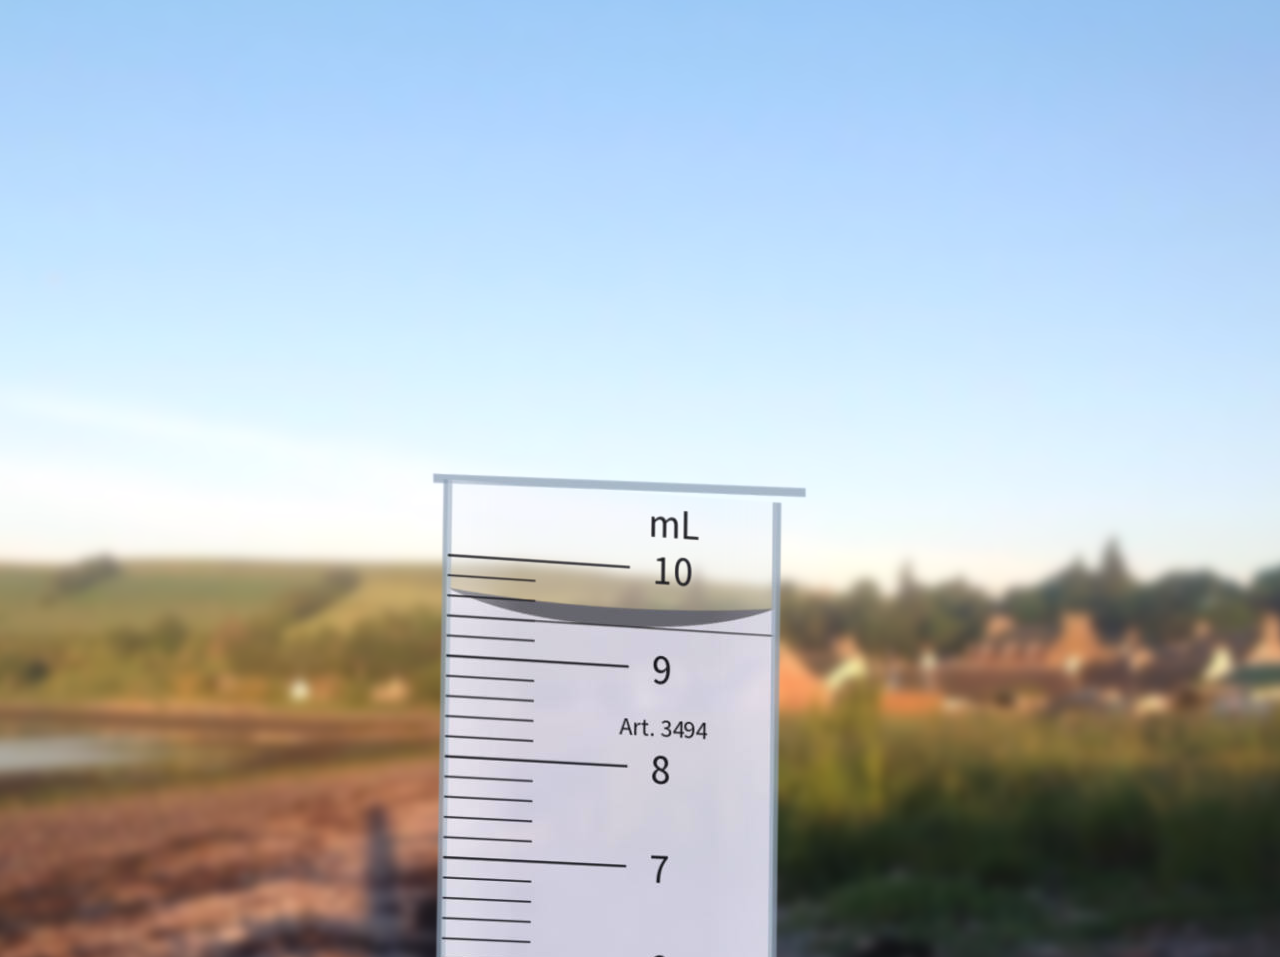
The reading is value=9.4 unit=mL
